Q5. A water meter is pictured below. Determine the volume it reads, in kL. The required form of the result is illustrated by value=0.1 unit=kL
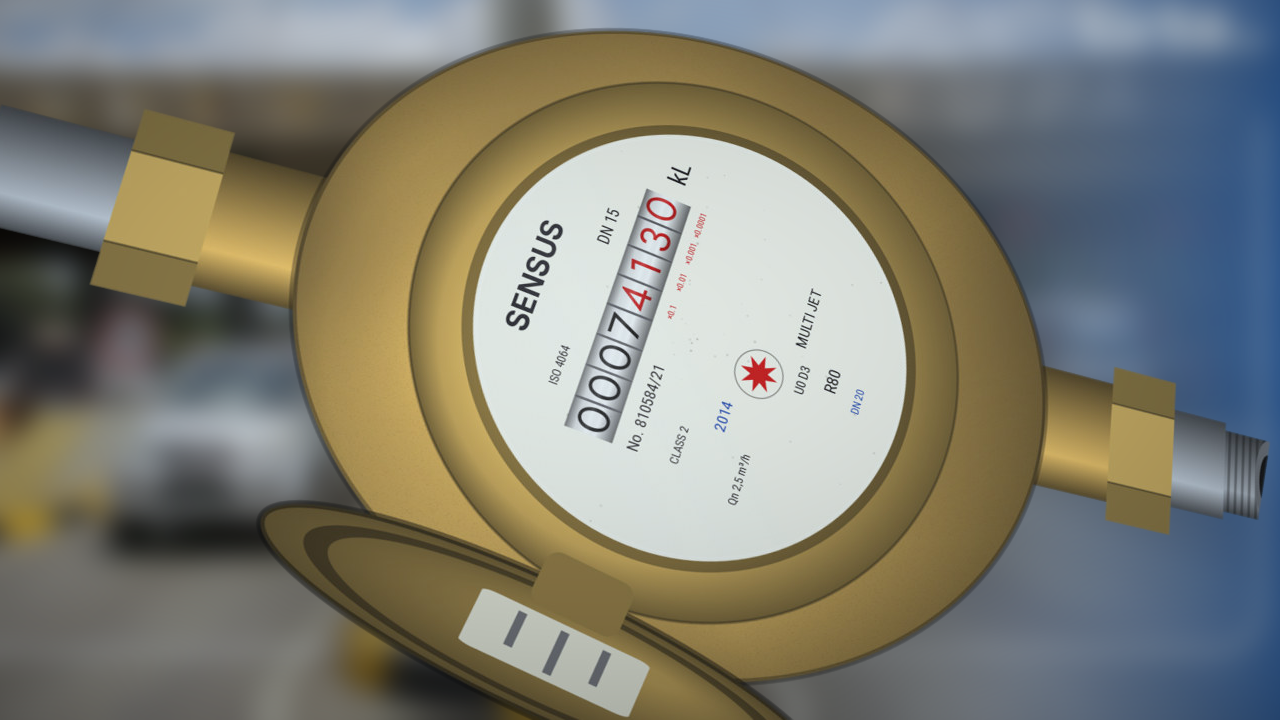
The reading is value=7.4130 unit=kL
